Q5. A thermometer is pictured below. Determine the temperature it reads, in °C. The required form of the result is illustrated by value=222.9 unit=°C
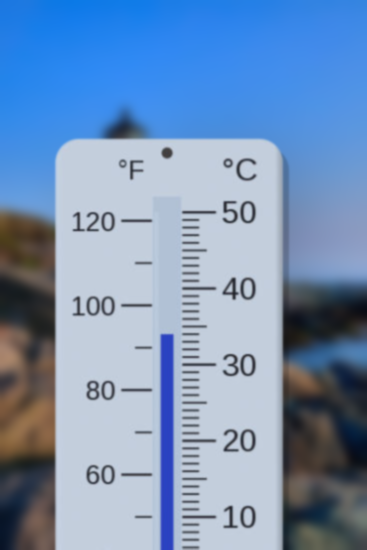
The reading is value=34 unit=°C
